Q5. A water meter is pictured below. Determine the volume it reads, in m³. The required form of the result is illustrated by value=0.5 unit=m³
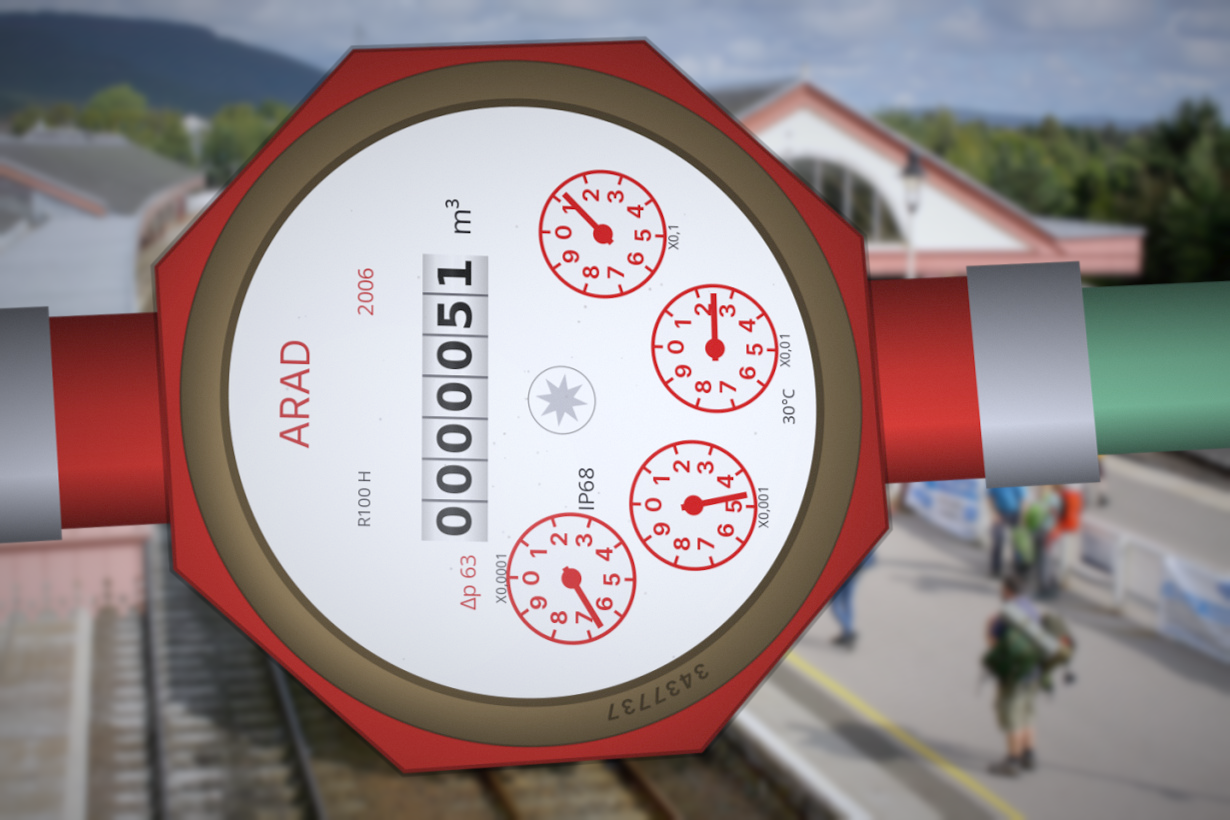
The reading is value=51.1246 unit=m³
